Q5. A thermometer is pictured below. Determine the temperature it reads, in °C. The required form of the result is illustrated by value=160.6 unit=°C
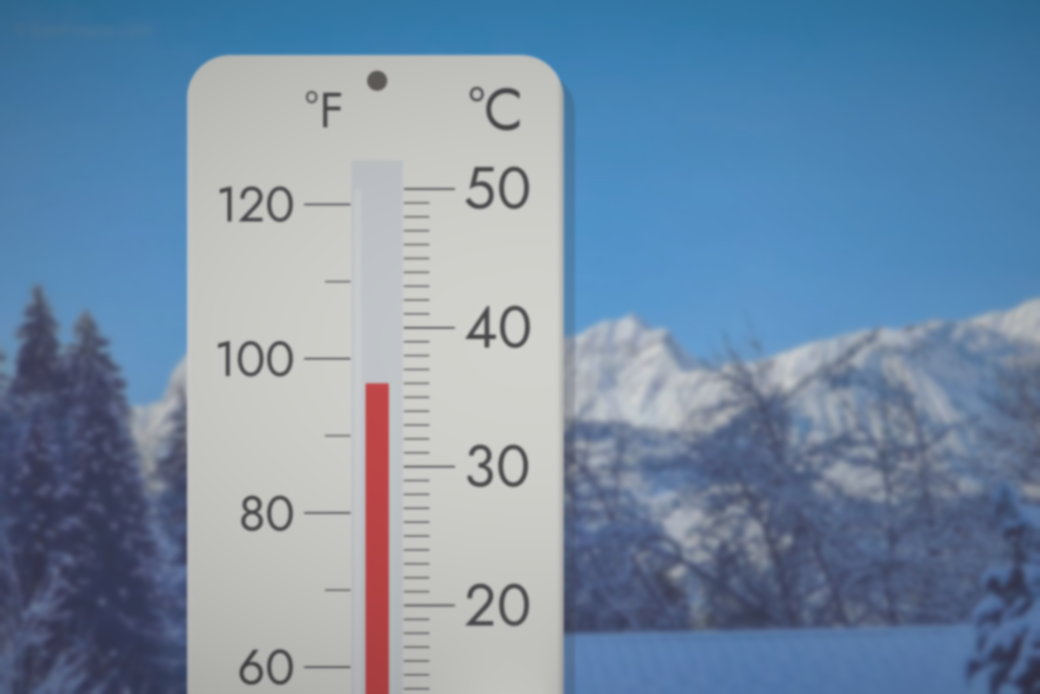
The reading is value=36 unit=°C
